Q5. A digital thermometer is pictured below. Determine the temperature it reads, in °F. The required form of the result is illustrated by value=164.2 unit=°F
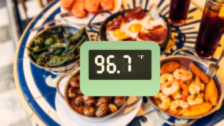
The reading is value=96.7 unit=°F
